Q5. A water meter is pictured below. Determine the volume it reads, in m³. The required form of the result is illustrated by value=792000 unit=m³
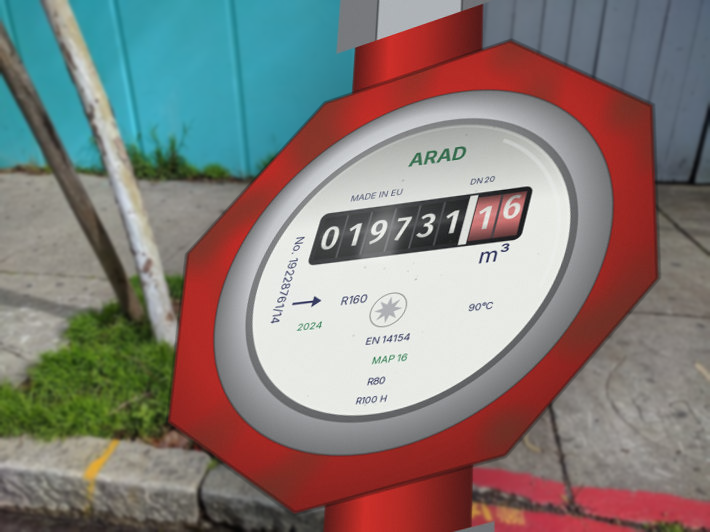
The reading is value=19731.16 unit=m³
